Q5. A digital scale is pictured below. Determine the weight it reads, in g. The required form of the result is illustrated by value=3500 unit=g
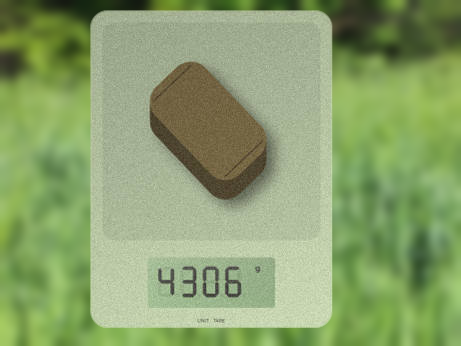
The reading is value=4306 unit=g
